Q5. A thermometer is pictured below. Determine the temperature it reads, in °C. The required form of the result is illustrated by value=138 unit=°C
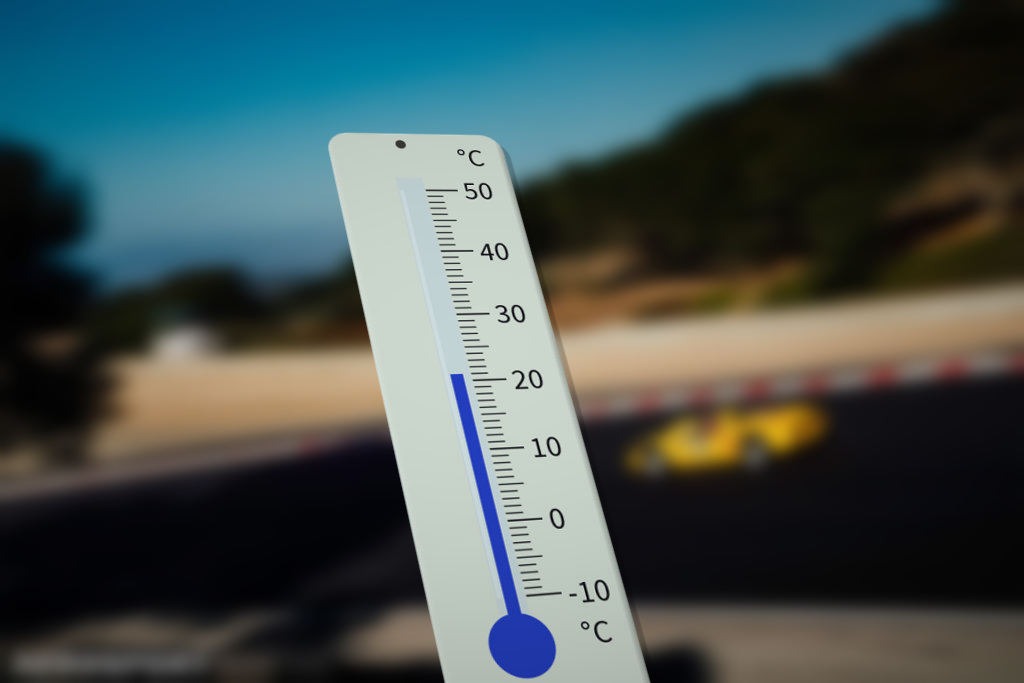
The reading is value=21 unit=°C
